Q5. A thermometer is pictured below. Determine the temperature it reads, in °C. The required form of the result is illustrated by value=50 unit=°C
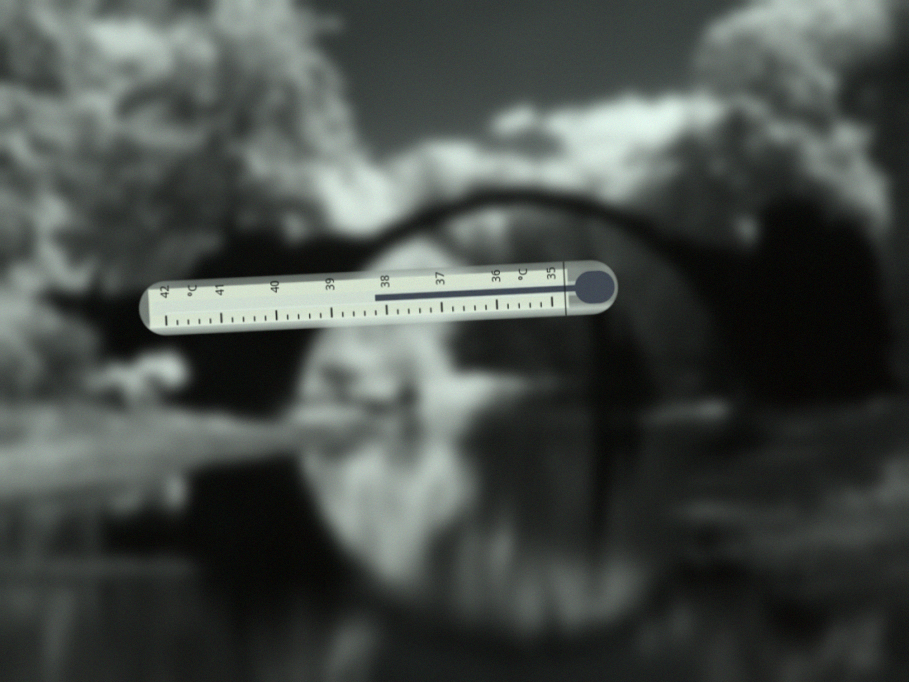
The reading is value=38.2 unit=°C
